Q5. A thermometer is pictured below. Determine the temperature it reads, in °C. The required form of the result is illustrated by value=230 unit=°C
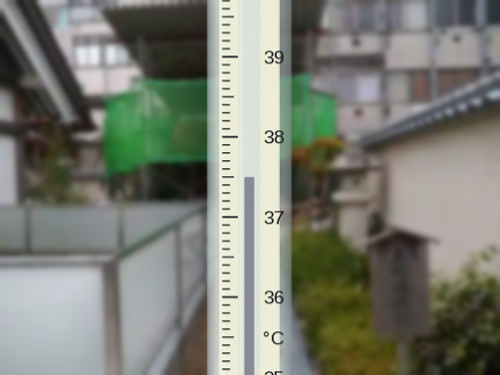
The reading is value=37.5 unit=°C
